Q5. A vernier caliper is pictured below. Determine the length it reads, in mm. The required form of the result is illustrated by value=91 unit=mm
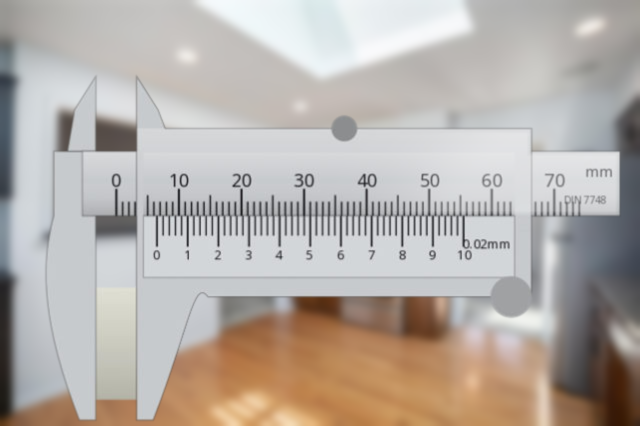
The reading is value=6.5 unit=mm
